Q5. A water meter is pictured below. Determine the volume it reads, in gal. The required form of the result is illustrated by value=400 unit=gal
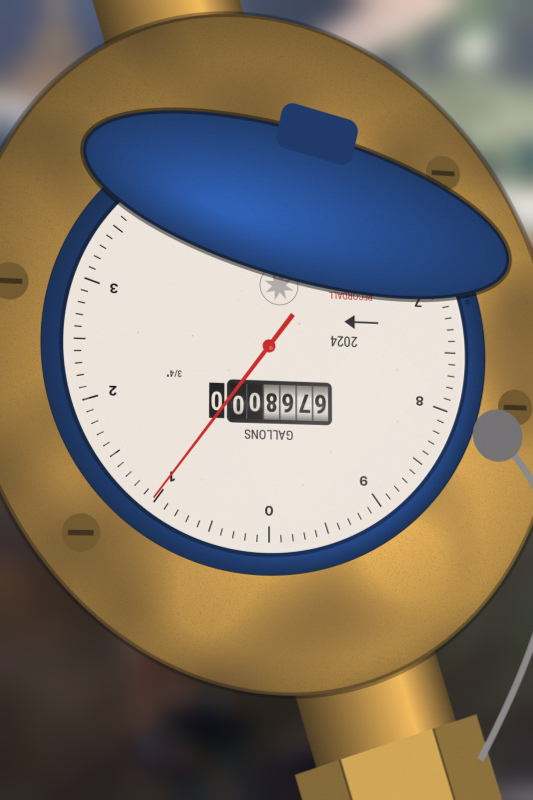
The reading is value=6768001.0 unit=gal
